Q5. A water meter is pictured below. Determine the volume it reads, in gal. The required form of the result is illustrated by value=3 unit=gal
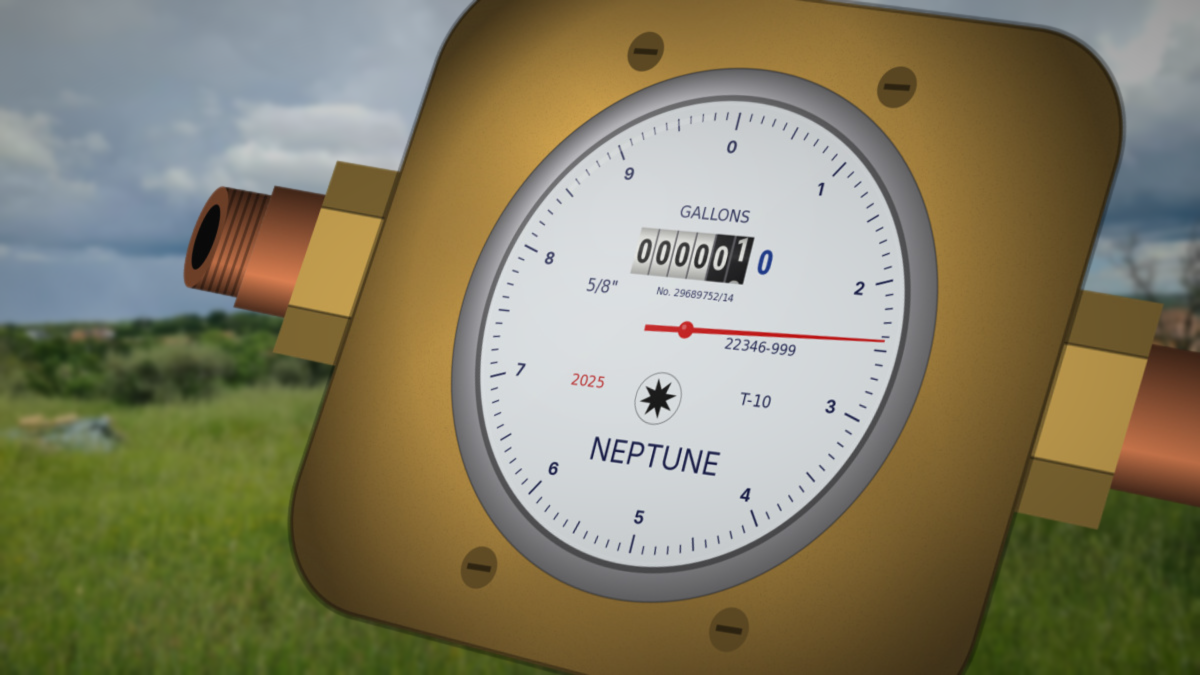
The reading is value=12.4 unit=gal
